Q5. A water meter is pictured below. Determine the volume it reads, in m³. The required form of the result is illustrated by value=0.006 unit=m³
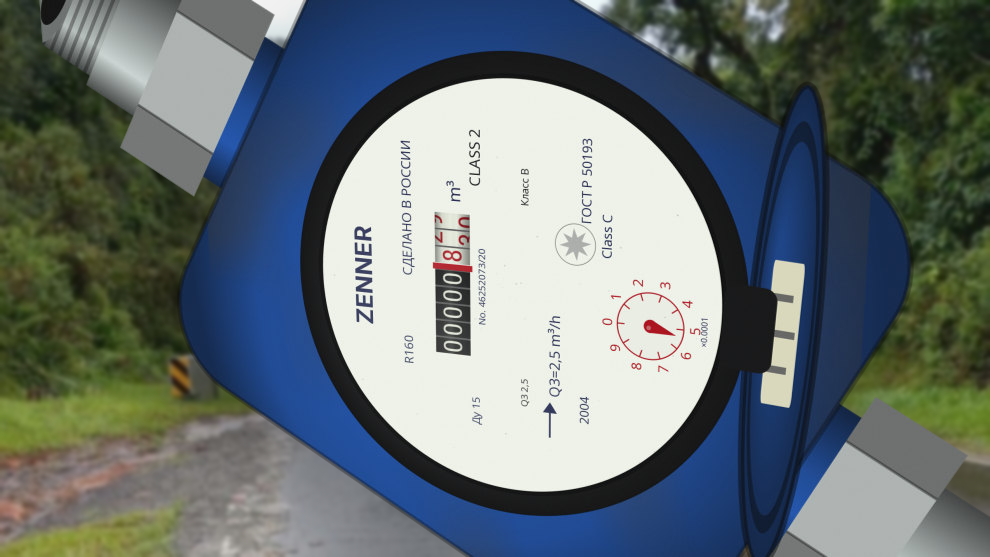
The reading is value=0.8295 unit=m³
